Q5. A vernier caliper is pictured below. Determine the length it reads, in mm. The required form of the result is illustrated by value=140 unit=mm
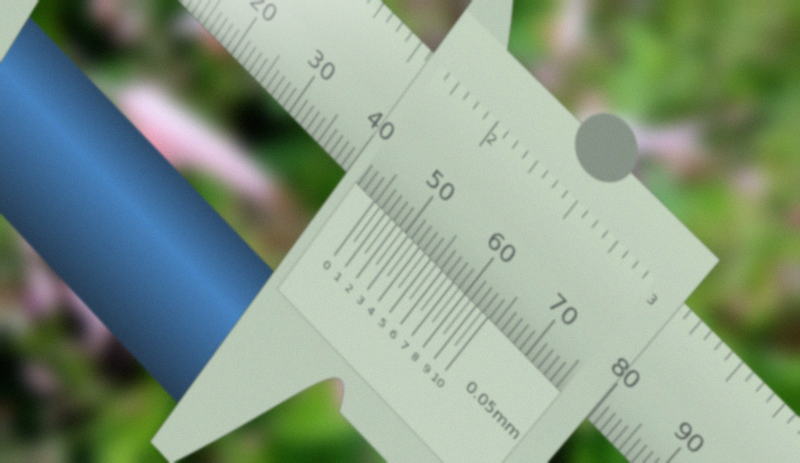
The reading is value=44.8 unit=mm
